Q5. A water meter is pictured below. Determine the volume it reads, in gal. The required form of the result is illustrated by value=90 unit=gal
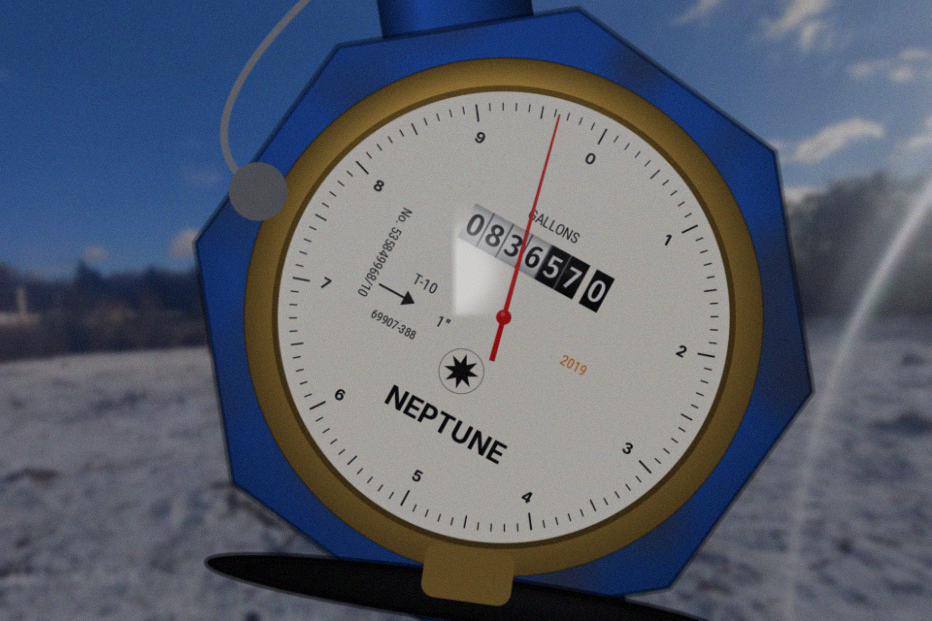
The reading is value=836569.6 unit=gal
